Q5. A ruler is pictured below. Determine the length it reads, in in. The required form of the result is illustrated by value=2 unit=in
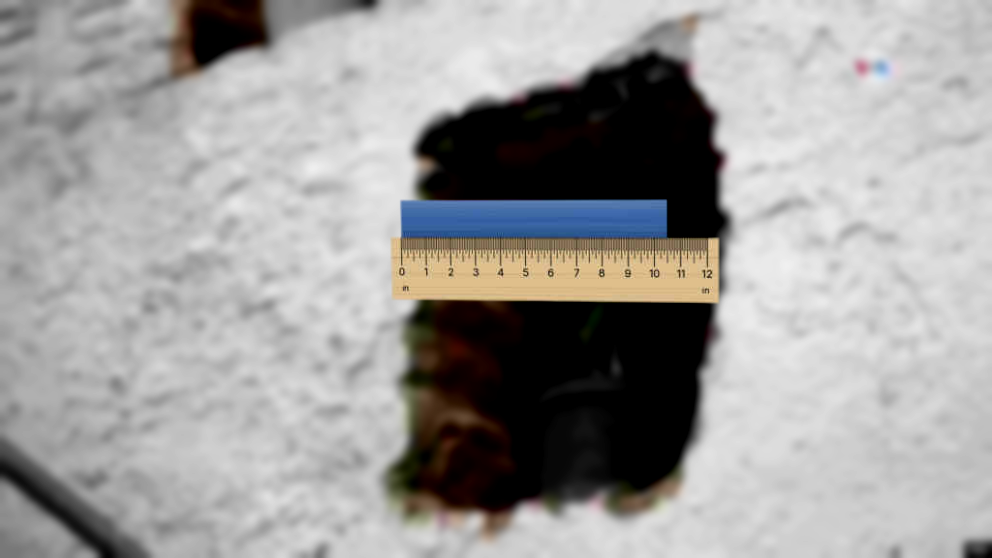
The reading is value=10.5 unit=in
